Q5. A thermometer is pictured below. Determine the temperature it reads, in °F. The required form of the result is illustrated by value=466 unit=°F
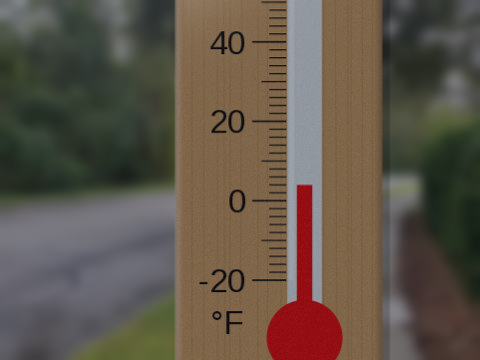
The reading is value=4 unit=°F
